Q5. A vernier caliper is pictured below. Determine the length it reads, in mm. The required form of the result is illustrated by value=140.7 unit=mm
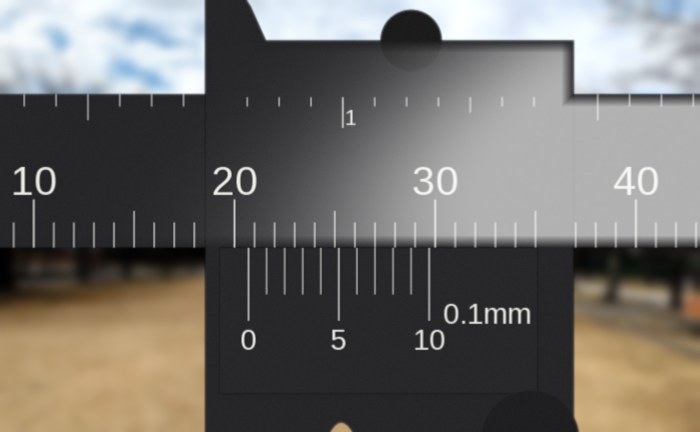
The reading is value=20.7 unit=mm
